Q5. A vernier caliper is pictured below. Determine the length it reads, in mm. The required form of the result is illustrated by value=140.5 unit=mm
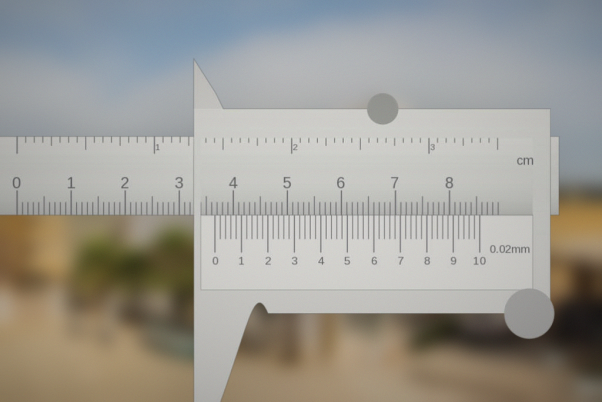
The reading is value=36.6 unit=mm
